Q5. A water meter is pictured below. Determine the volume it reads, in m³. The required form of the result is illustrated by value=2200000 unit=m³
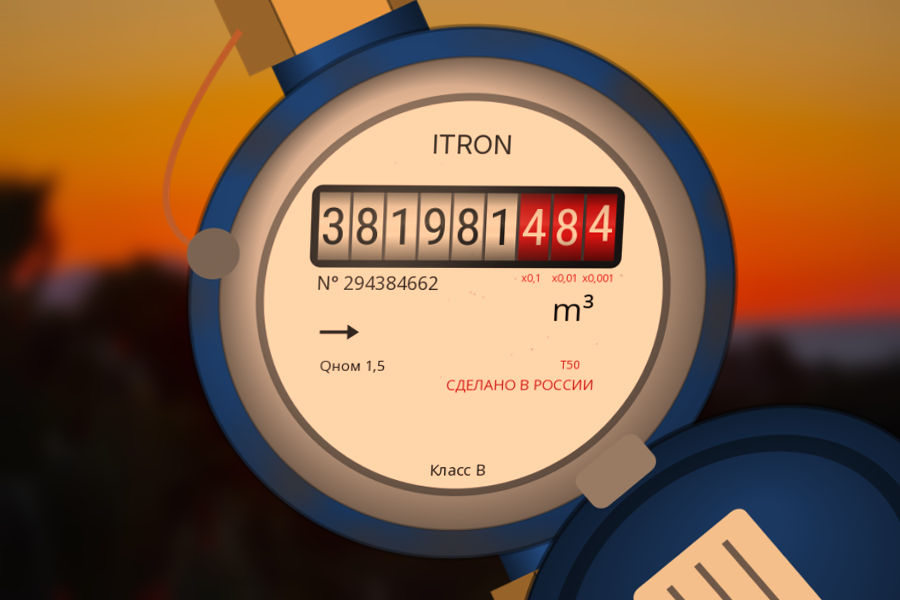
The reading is value=381981.484 unit=m³
